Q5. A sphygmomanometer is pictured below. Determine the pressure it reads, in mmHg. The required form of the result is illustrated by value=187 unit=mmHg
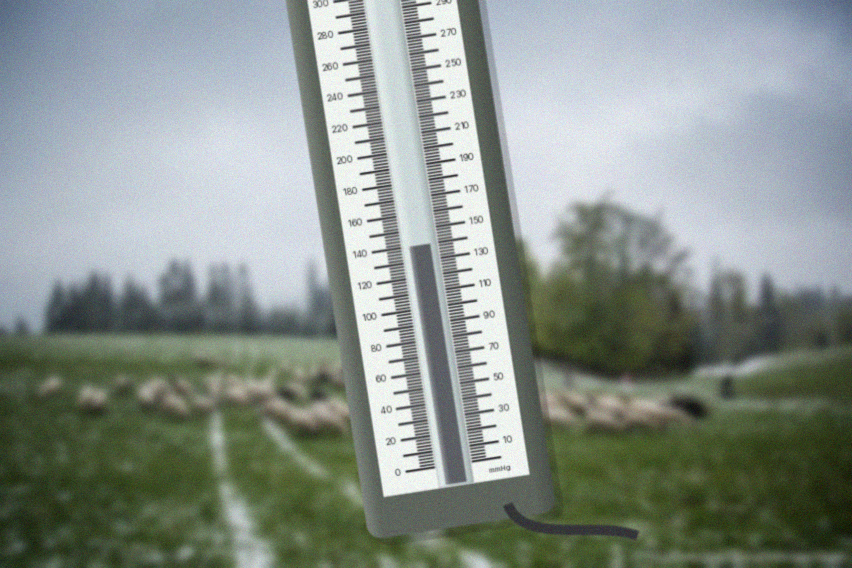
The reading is value=140 unit=mmHg
